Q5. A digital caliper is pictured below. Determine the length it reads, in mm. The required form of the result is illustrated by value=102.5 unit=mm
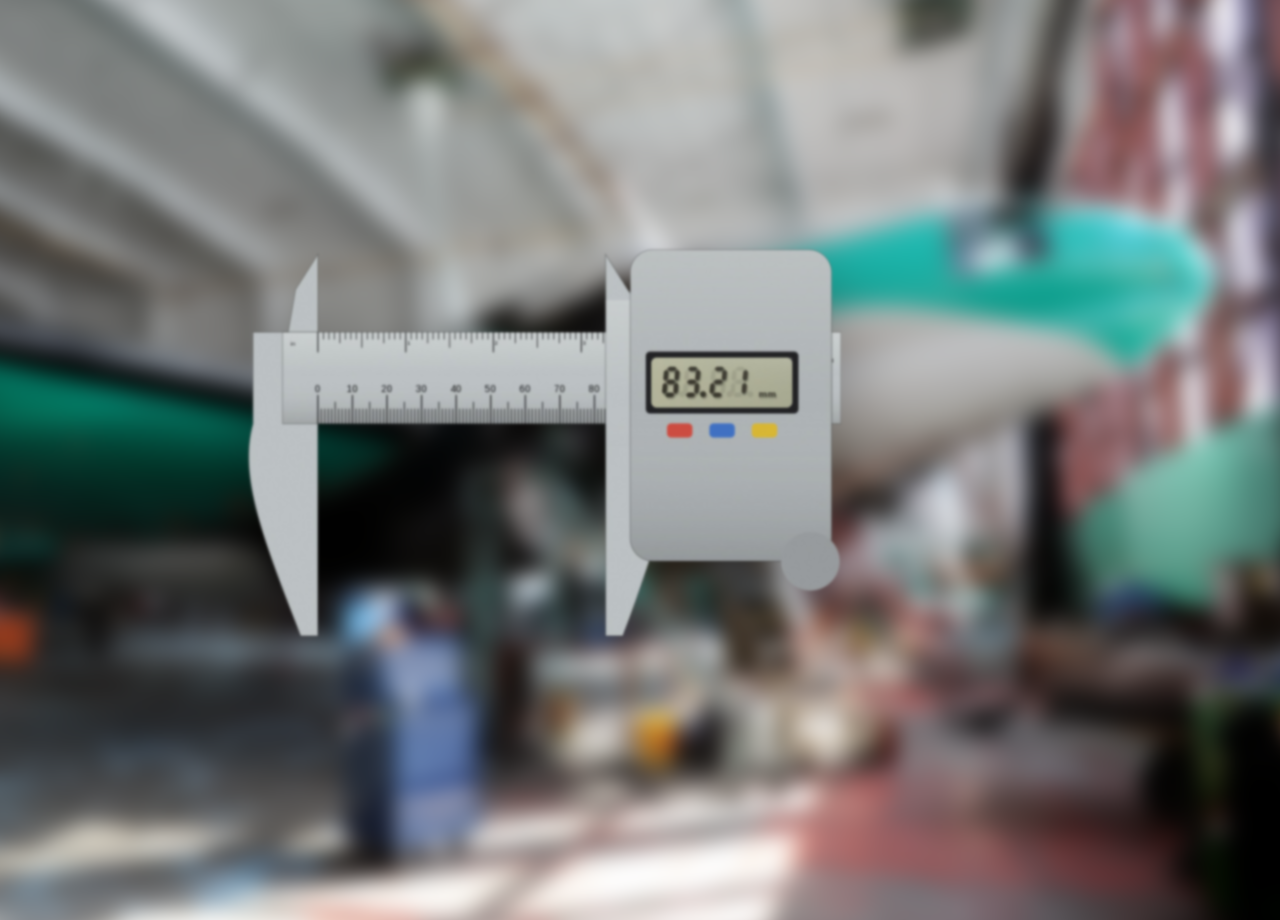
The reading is value=83.21 unit=mm
